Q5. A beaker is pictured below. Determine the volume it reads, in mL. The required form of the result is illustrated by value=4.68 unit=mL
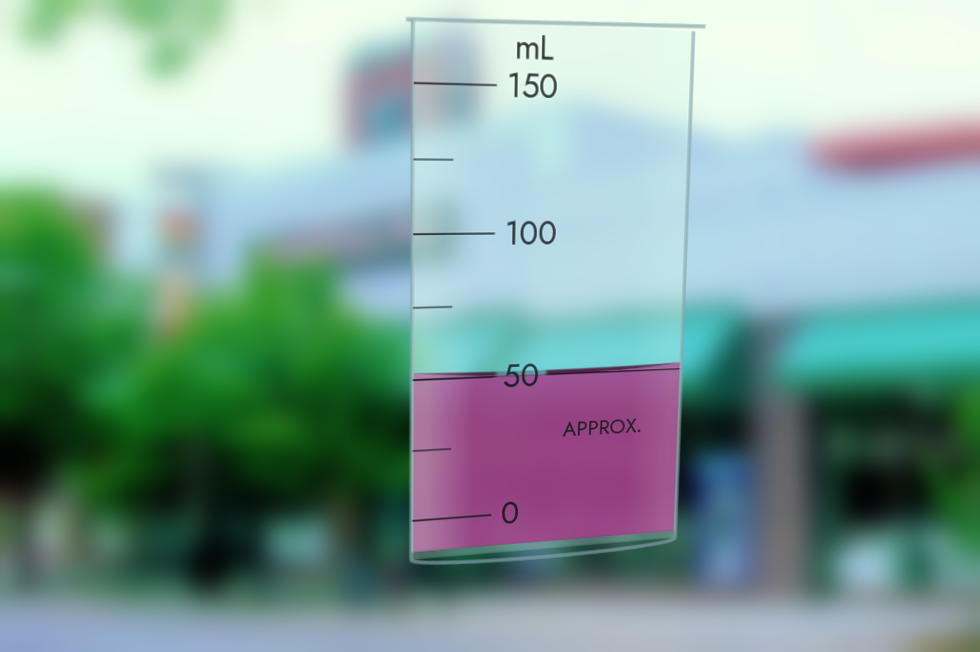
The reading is value=50 unit=mL
